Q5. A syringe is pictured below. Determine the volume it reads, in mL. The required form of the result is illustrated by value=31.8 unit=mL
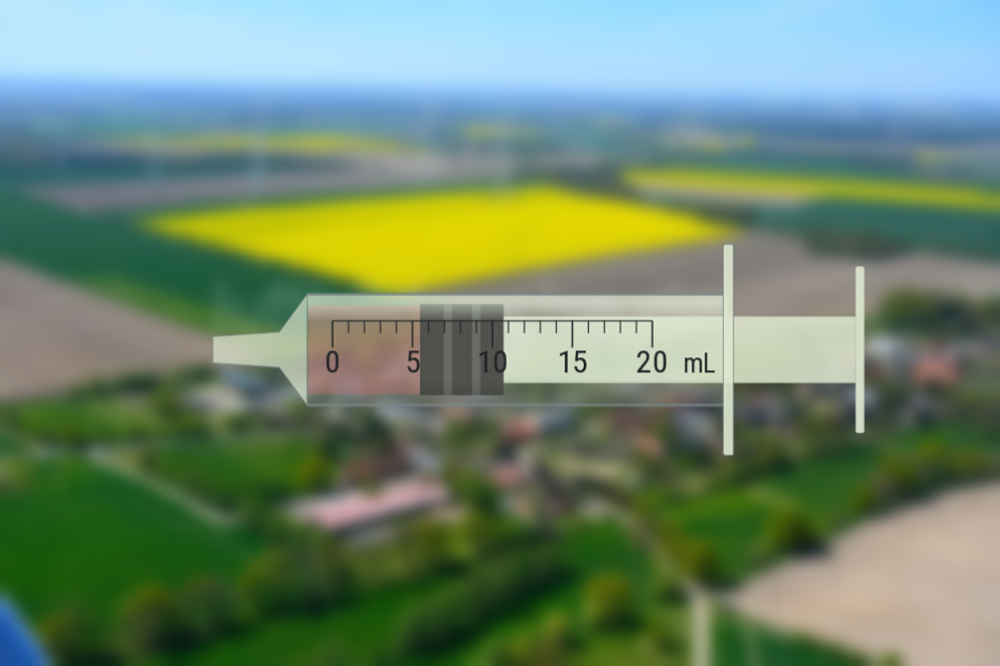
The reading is value=5.5 unit=mL
